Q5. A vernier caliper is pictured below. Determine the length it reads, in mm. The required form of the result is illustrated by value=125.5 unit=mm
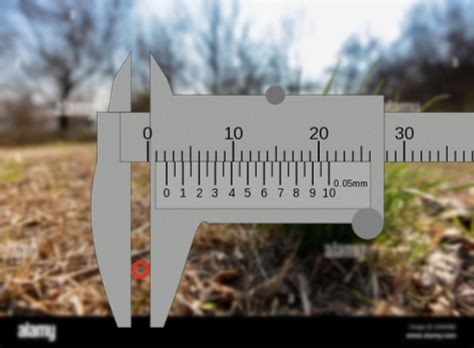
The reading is value=2.2 unit=mm
